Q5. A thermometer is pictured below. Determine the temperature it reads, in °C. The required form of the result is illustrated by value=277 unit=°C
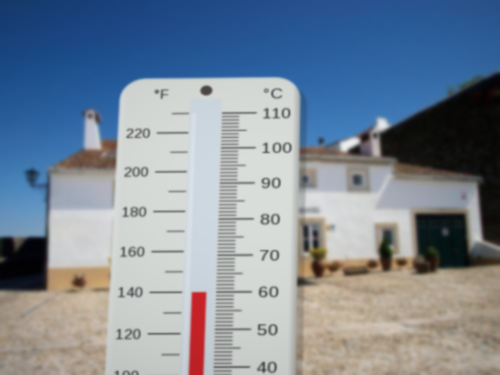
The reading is value=60 unit=°C
